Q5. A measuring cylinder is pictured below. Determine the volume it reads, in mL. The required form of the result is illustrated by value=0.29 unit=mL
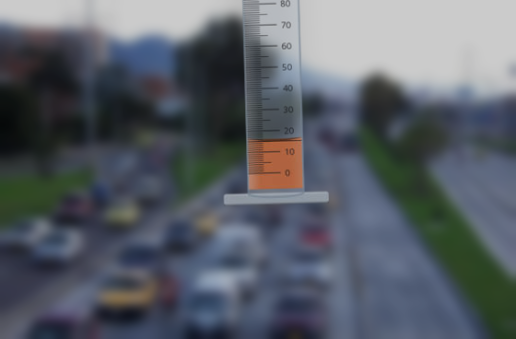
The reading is value=15 unit=mL
